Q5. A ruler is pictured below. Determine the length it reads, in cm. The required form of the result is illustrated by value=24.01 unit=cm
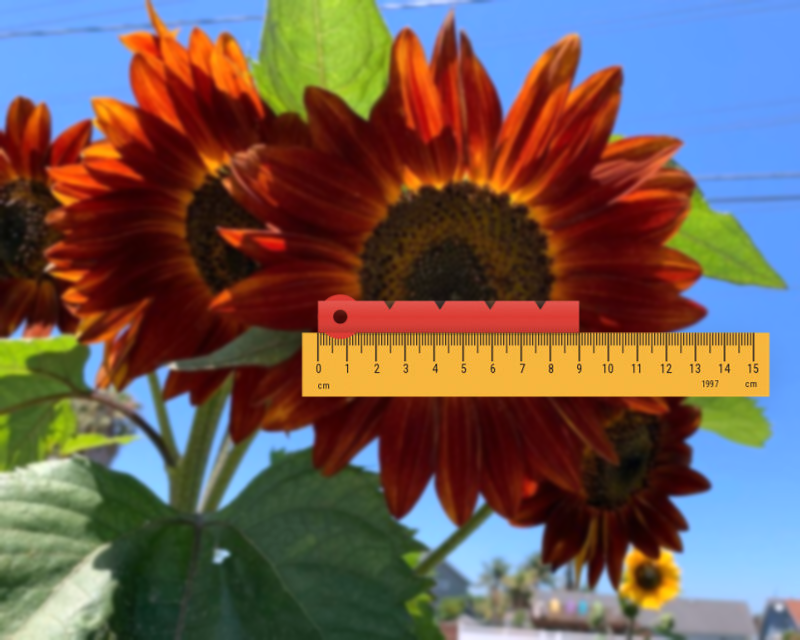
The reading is value=9 unit=cm
